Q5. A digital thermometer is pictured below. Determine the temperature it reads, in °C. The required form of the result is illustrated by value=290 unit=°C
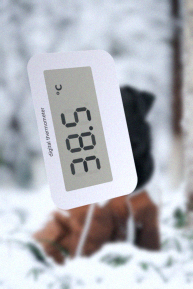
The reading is value=38.5 unit=°C
